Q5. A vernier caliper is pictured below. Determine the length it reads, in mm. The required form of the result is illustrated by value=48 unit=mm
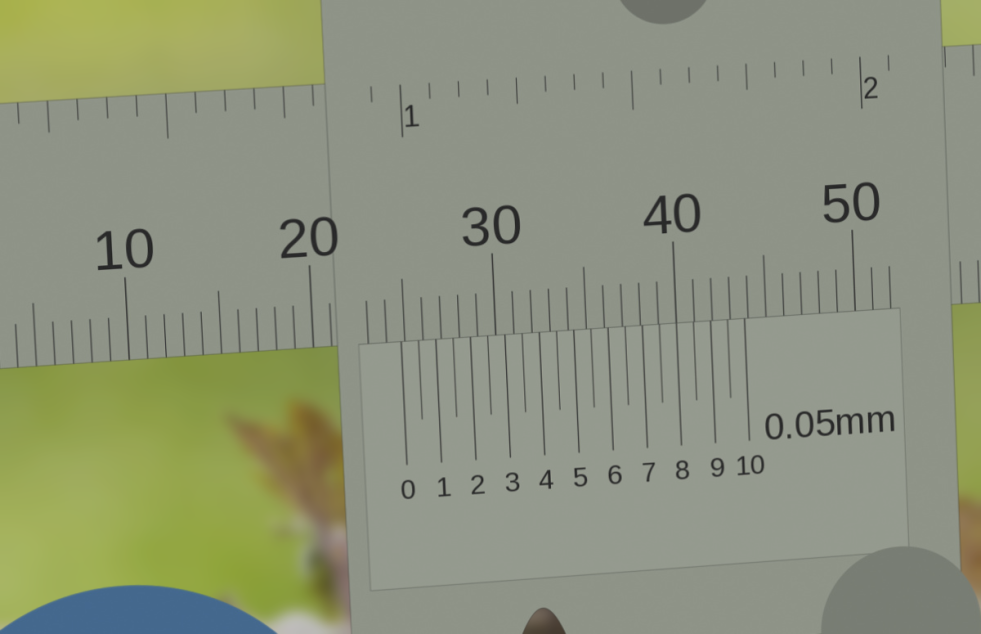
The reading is value=24.8 unit=mm
